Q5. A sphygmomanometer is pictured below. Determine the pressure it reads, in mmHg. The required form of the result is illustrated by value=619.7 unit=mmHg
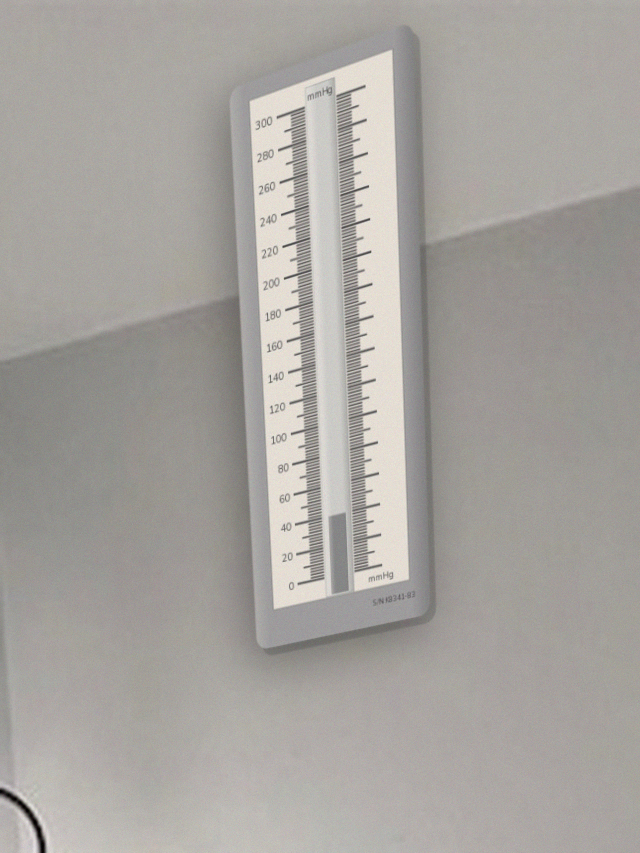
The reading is value=40 unit=mmHg
